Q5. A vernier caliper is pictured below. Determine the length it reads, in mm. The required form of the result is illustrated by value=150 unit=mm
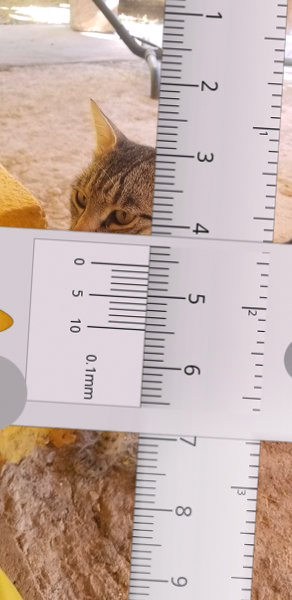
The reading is value=45.8 unit=mm
